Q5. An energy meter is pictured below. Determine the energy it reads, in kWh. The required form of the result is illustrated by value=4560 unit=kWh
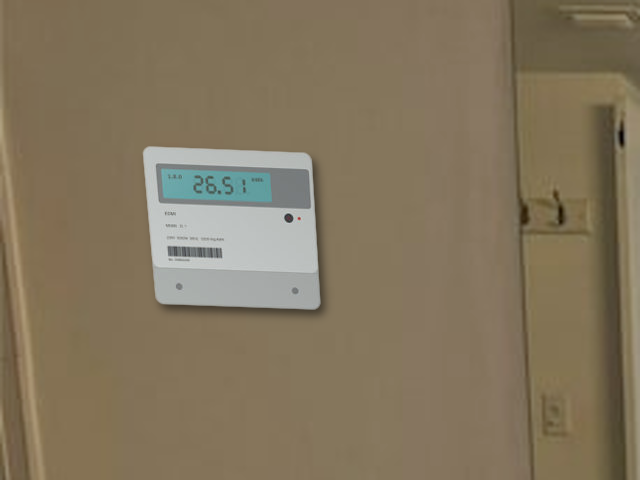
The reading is value=26.51 unit=kWh
